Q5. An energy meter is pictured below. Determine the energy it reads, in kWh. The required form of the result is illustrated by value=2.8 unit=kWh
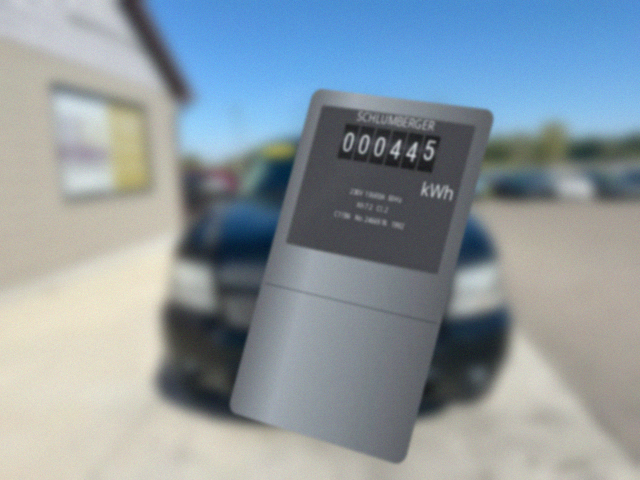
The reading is value=445 unit=kWh
